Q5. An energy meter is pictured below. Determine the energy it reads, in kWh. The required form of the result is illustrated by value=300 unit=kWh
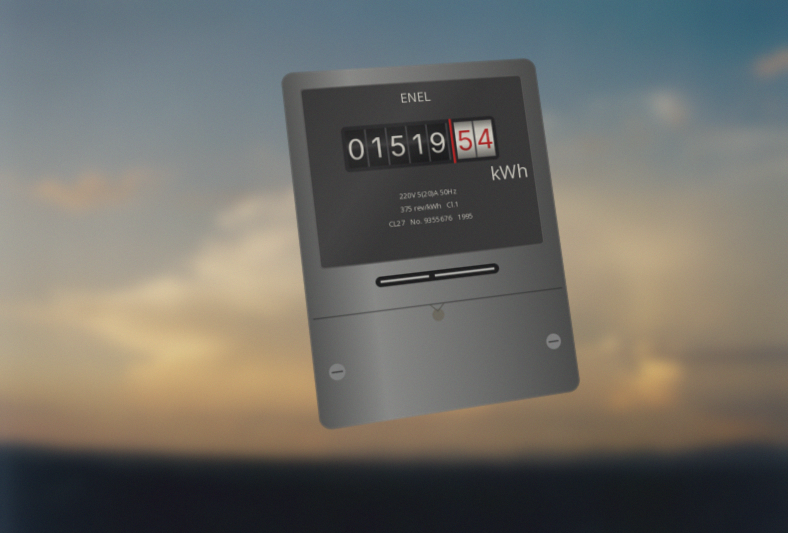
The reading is value=1519.54 unit=kWh
